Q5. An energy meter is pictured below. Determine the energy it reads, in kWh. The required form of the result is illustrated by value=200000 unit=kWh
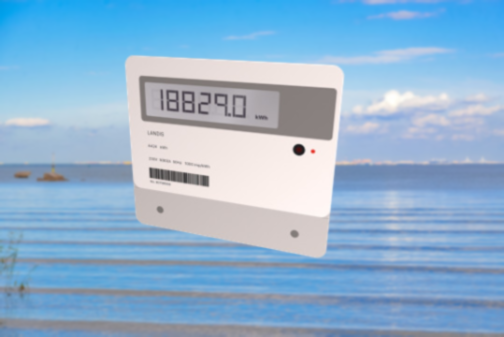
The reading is value=18829.0 unit=kWh
